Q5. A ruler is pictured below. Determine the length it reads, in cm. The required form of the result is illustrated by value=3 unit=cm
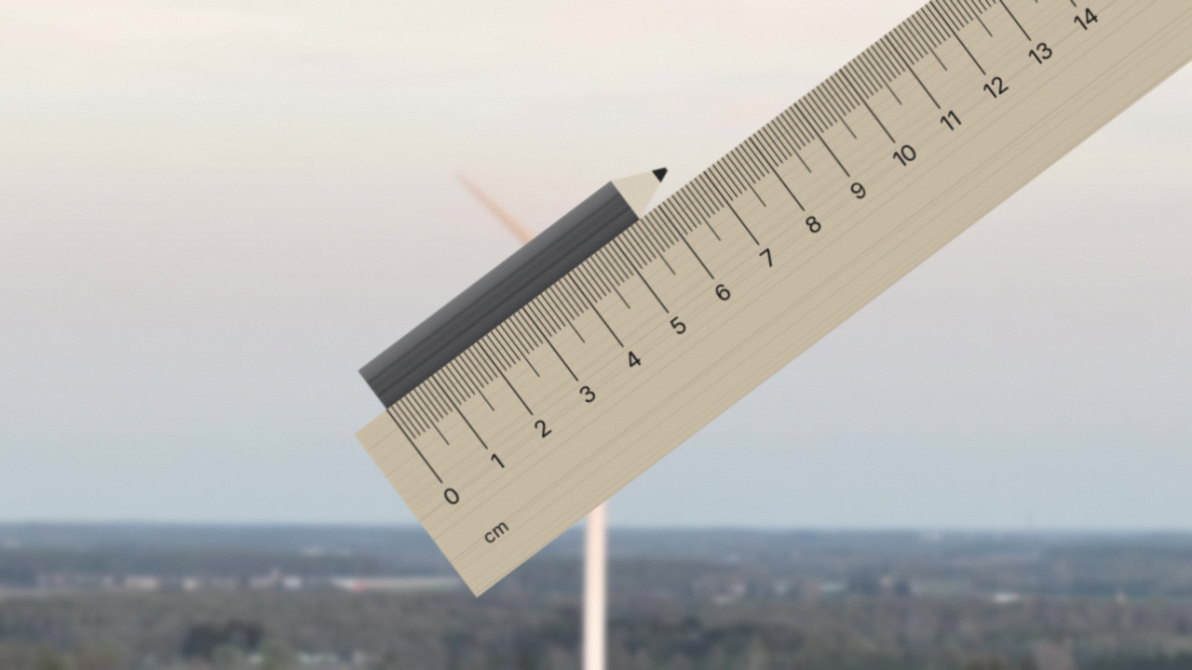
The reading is value=6.5 unit=cm
